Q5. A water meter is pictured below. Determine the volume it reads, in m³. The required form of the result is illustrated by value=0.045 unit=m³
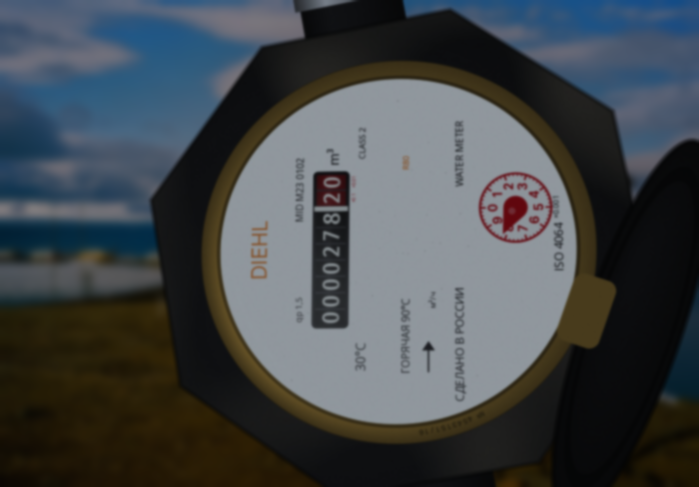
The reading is value=278.208 unit=m³
